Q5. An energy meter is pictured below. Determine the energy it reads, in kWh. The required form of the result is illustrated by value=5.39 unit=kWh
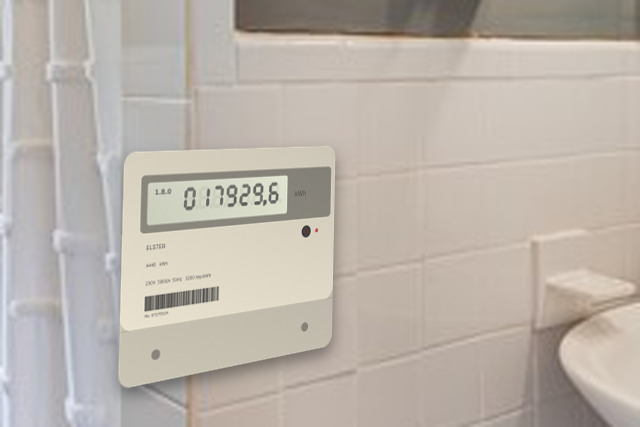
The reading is value=17929.6 unit=kWh
